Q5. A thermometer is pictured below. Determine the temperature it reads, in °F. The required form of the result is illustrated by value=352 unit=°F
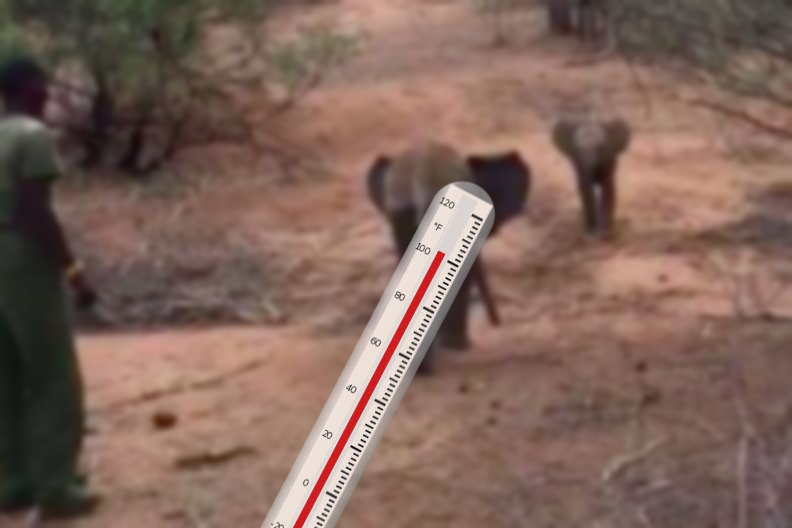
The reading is value=102 unit=°F
